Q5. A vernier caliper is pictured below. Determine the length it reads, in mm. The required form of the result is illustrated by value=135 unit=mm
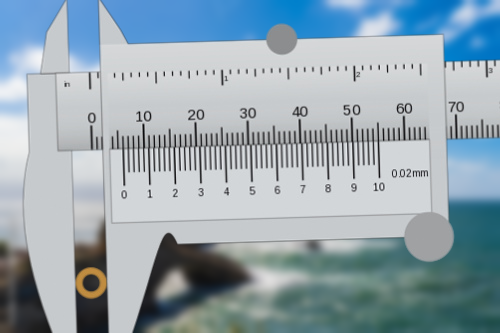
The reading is value=6.0 unit=mm
